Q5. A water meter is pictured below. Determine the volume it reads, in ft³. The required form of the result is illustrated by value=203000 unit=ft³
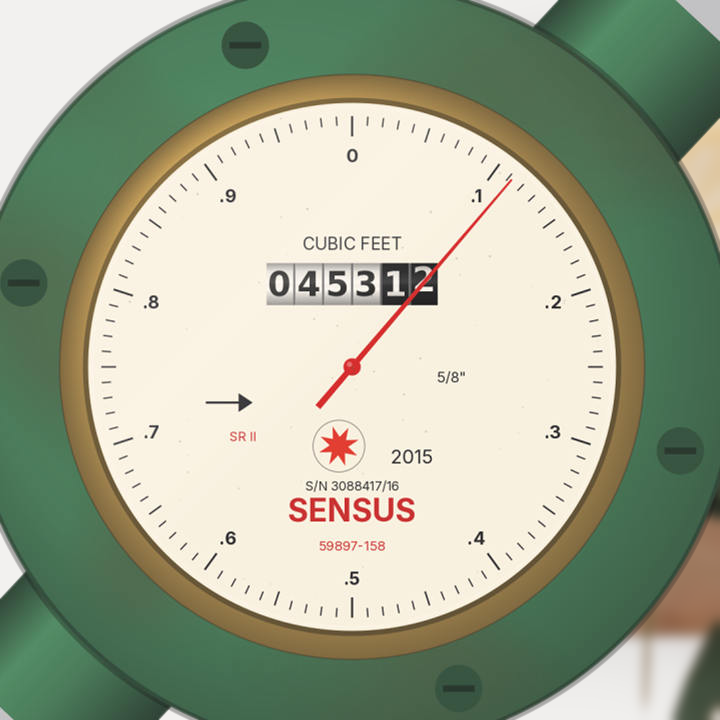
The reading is value=45312.11 unit=ft³
